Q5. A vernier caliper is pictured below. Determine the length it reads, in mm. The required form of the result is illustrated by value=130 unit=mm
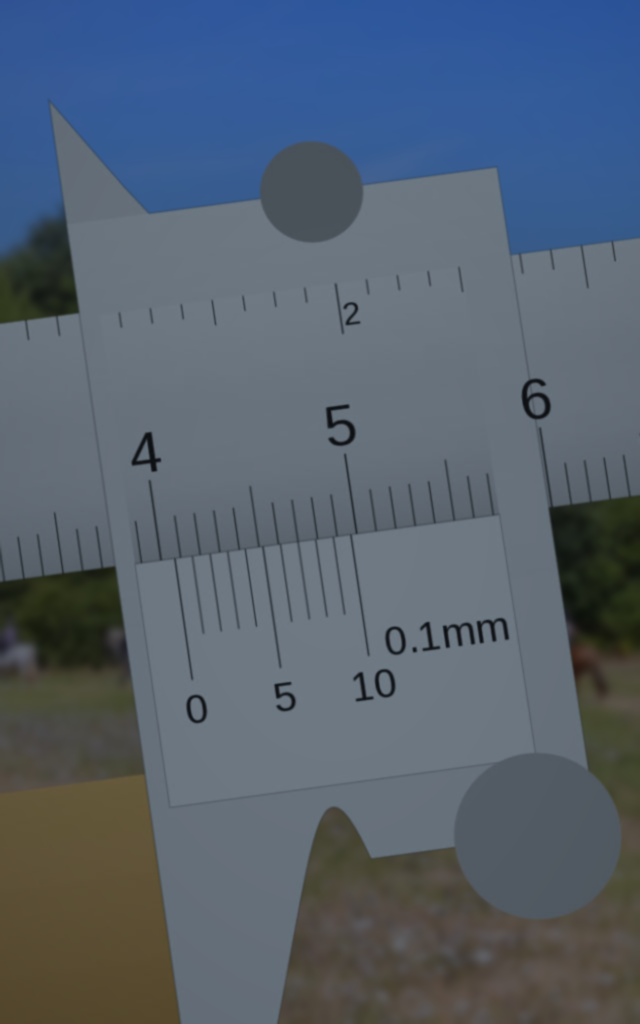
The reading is value=40.7 unit=mm
